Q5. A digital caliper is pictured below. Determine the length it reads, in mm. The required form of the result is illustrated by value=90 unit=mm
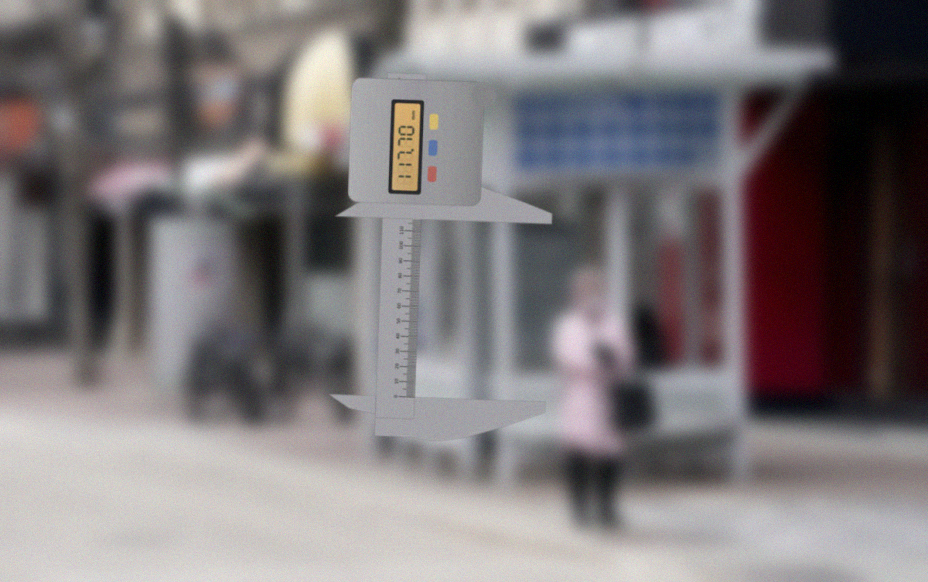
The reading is value=117.70 unit=mm
